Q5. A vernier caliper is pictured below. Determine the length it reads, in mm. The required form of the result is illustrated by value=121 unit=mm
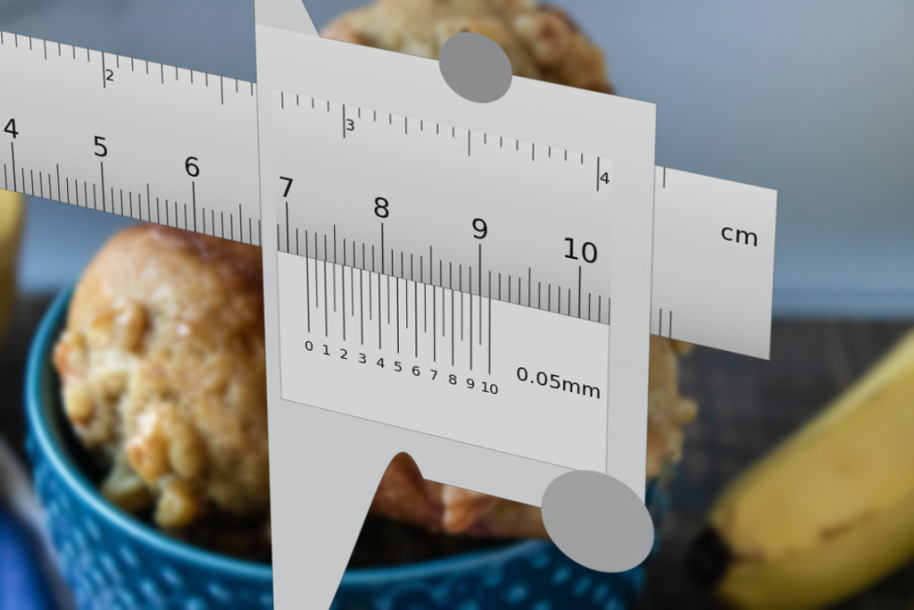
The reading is value=72.0 unit=mm
